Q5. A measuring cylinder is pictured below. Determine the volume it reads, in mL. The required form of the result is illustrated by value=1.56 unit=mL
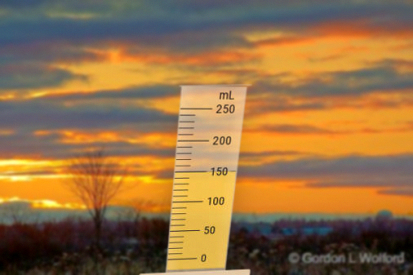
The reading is value=150 unit=mL
